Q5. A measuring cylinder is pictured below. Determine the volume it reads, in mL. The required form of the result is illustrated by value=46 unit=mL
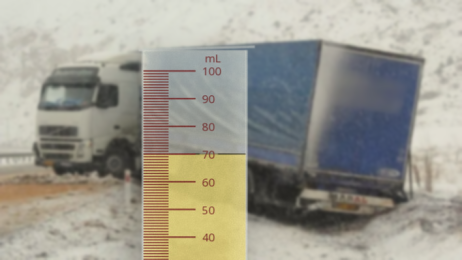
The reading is value=70 unit=mL
